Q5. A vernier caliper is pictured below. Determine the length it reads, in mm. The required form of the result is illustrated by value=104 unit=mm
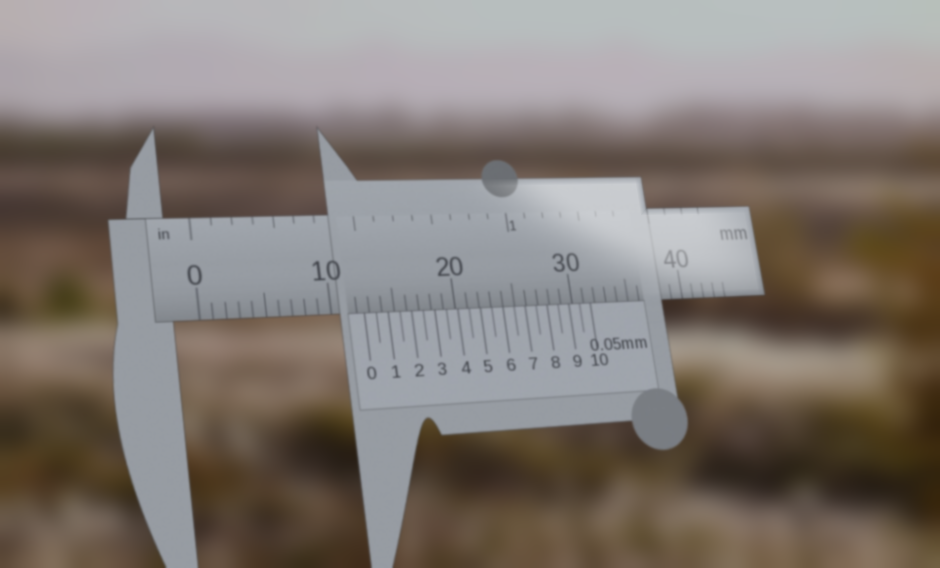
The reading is value=12.6 unit=mm
